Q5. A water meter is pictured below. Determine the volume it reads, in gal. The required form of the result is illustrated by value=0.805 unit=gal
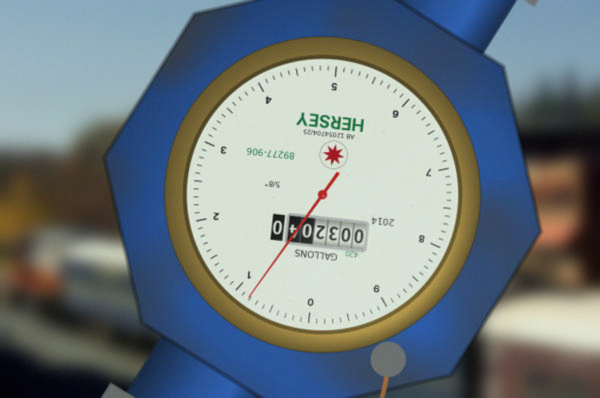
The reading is value=32040.8 unit=gal
